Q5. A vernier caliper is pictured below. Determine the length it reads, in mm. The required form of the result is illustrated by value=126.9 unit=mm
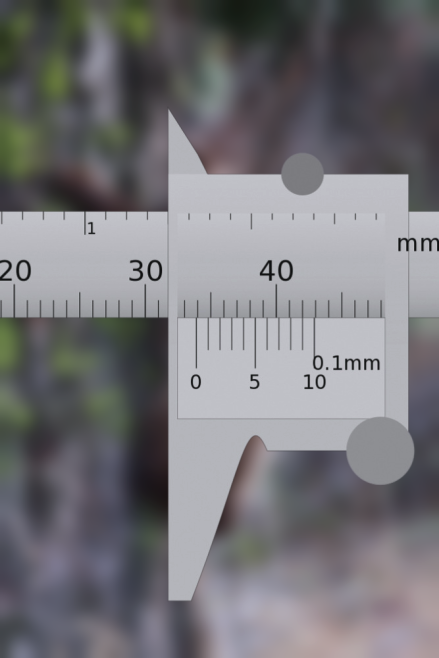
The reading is value=33.9 unit=mm
